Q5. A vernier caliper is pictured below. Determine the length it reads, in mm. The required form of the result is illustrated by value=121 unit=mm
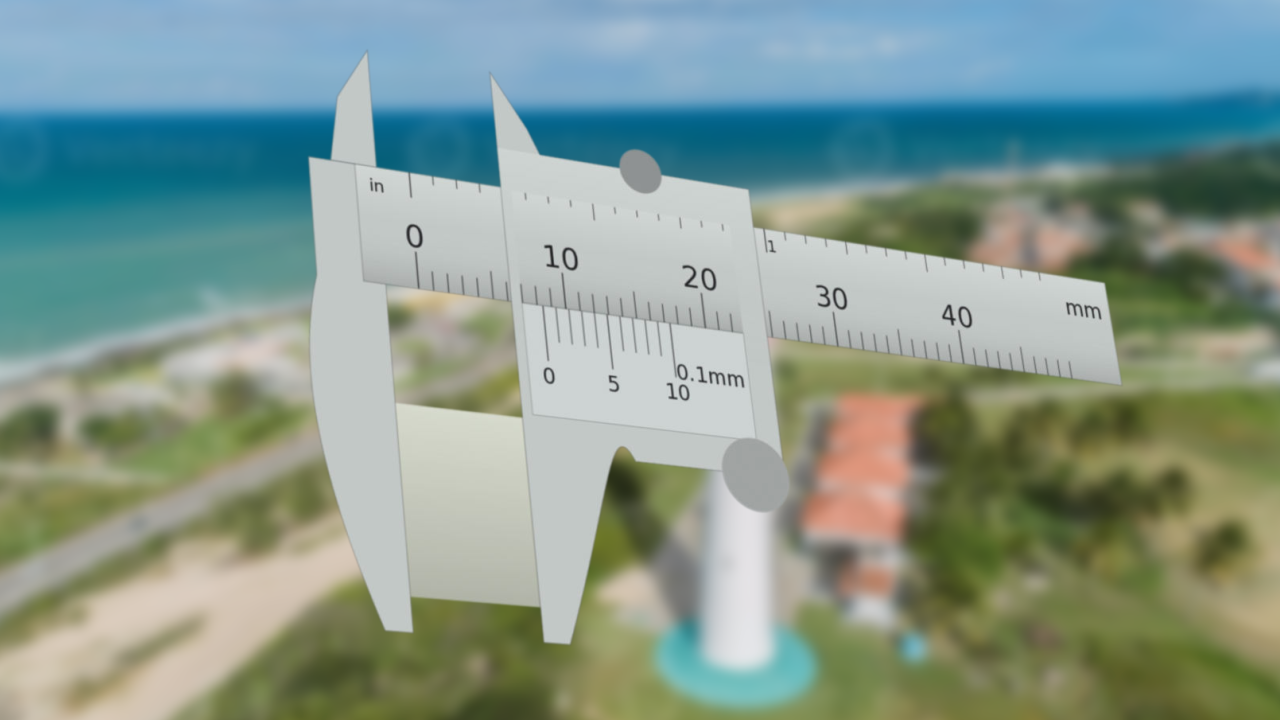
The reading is value=8.4 unit=mm
